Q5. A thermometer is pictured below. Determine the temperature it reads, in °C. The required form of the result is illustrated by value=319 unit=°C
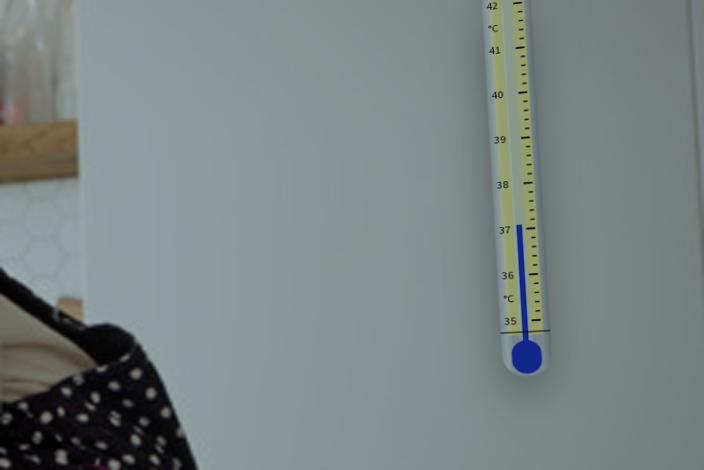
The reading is value=37.1 unit=°C
